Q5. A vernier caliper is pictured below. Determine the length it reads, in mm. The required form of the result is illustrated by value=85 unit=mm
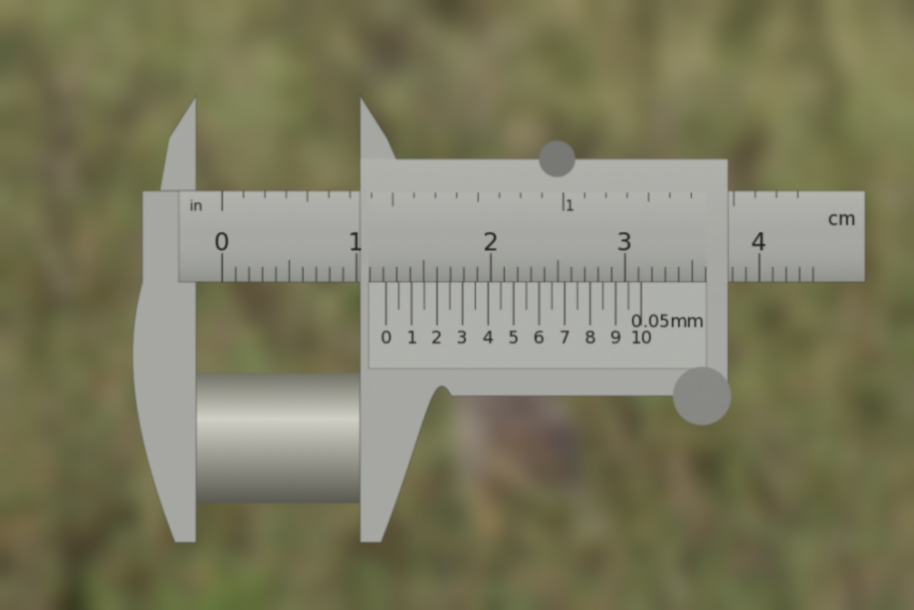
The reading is value=12.2 unit=mm
